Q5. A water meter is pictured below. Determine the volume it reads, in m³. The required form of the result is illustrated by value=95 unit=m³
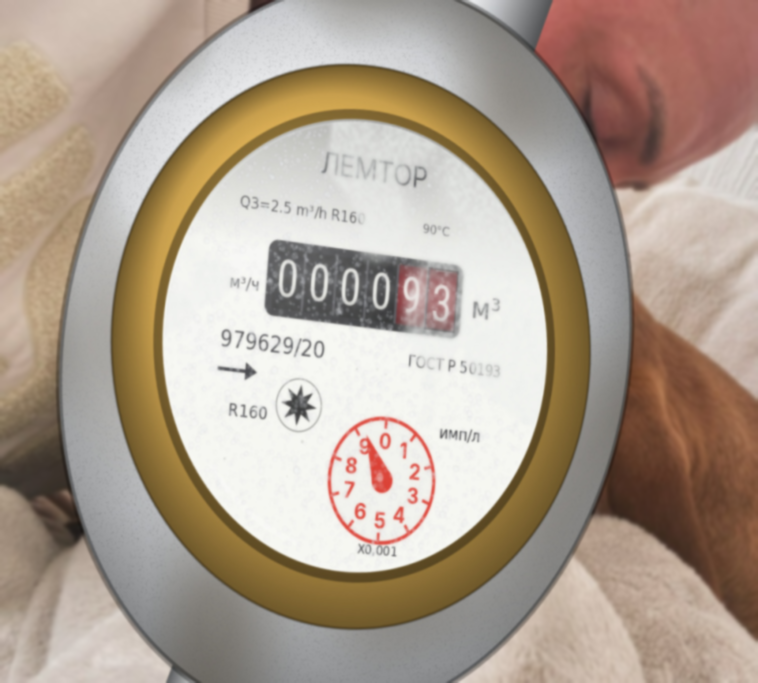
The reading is value=0.929 unit=m³
